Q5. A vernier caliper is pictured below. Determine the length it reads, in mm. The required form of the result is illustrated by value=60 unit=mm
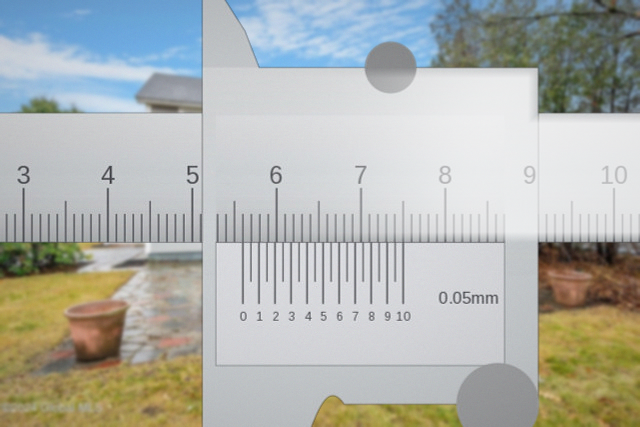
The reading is value=56.0 unit=mm
